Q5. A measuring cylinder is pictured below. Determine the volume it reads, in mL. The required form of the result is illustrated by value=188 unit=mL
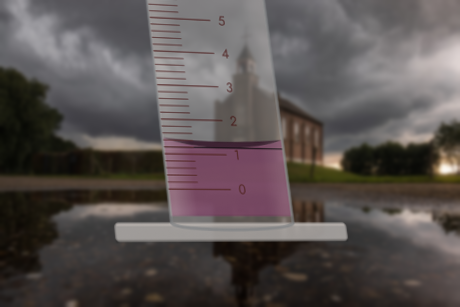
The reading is value=1.2 unit=mL
